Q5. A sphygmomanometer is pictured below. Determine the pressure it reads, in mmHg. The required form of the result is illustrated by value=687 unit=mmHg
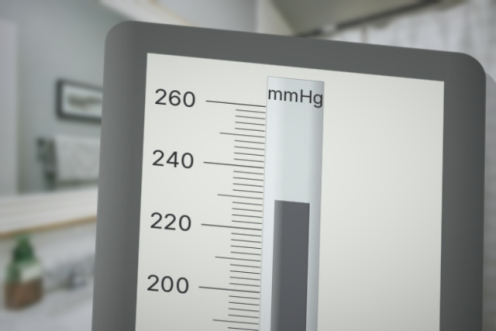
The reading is value=230 unit=mmHg
